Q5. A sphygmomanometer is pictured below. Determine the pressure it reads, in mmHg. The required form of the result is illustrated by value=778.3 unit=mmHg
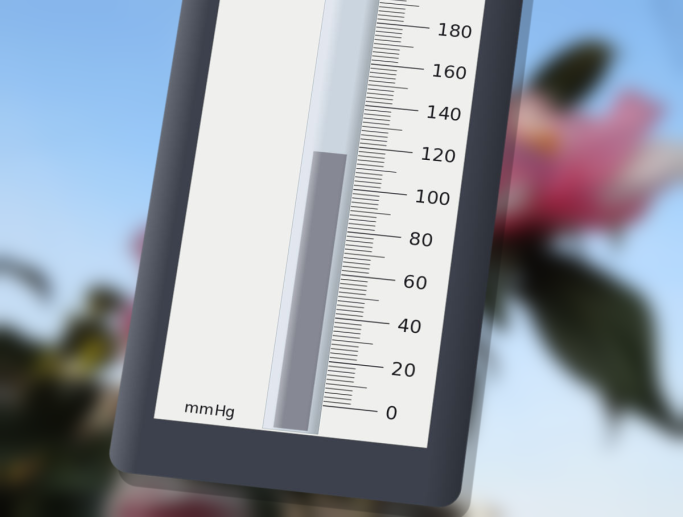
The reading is value=116 unit=mmHg
